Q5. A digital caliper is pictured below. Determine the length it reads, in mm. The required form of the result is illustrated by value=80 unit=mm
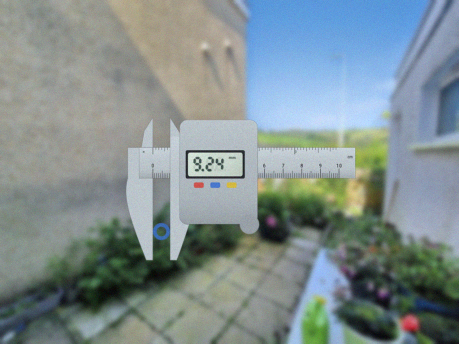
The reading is value=9.24 unit=mm
